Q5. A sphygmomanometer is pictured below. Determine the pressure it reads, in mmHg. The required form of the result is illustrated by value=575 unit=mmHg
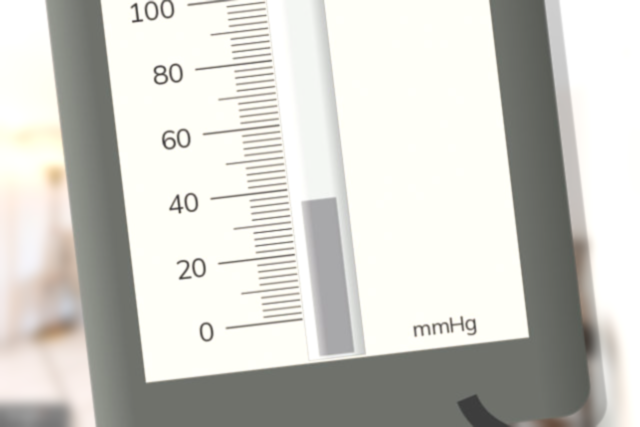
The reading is value=36 unit=mmHg
